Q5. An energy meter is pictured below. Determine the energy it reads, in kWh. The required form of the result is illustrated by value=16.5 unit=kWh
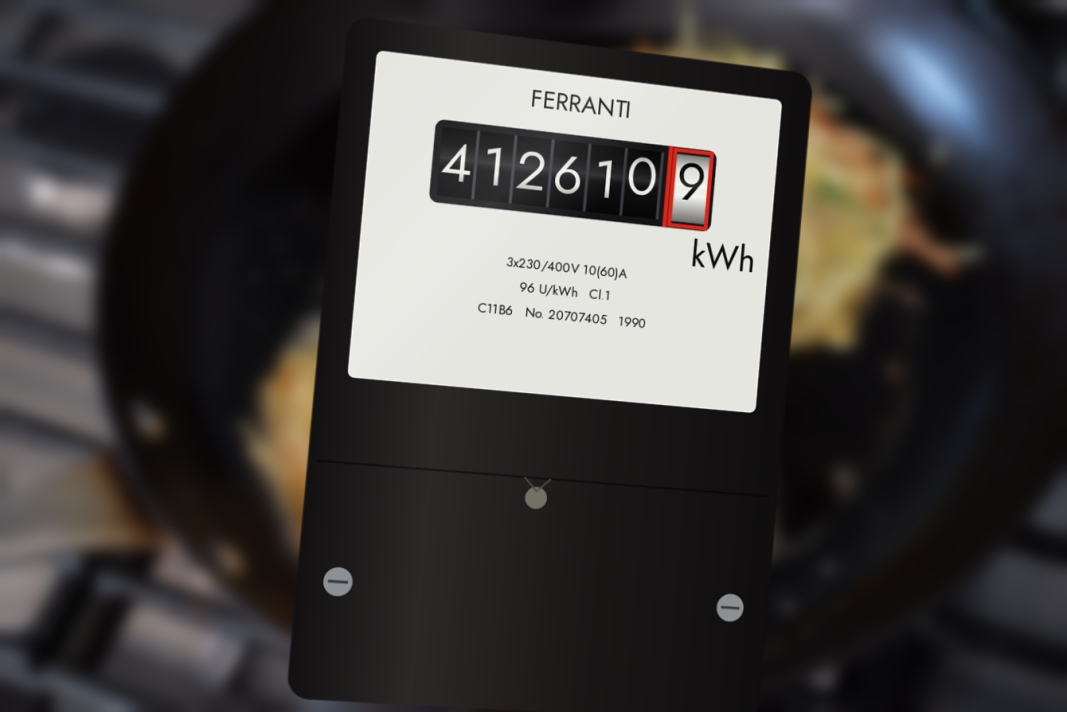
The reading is value=412610.9 unit=kWh
